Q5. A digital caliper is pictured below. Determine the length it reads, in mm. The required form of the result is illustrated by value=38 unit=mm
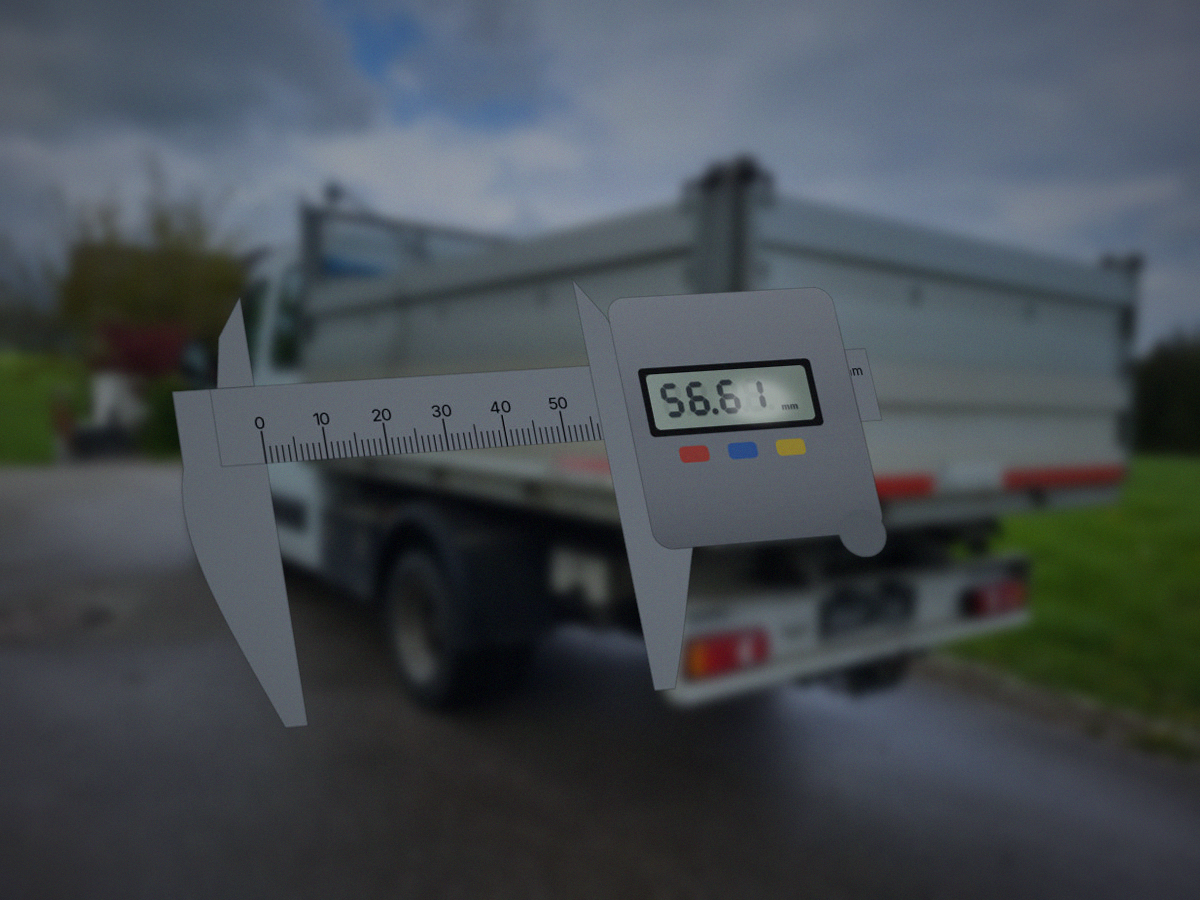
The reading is value=56.61 unit=mm
